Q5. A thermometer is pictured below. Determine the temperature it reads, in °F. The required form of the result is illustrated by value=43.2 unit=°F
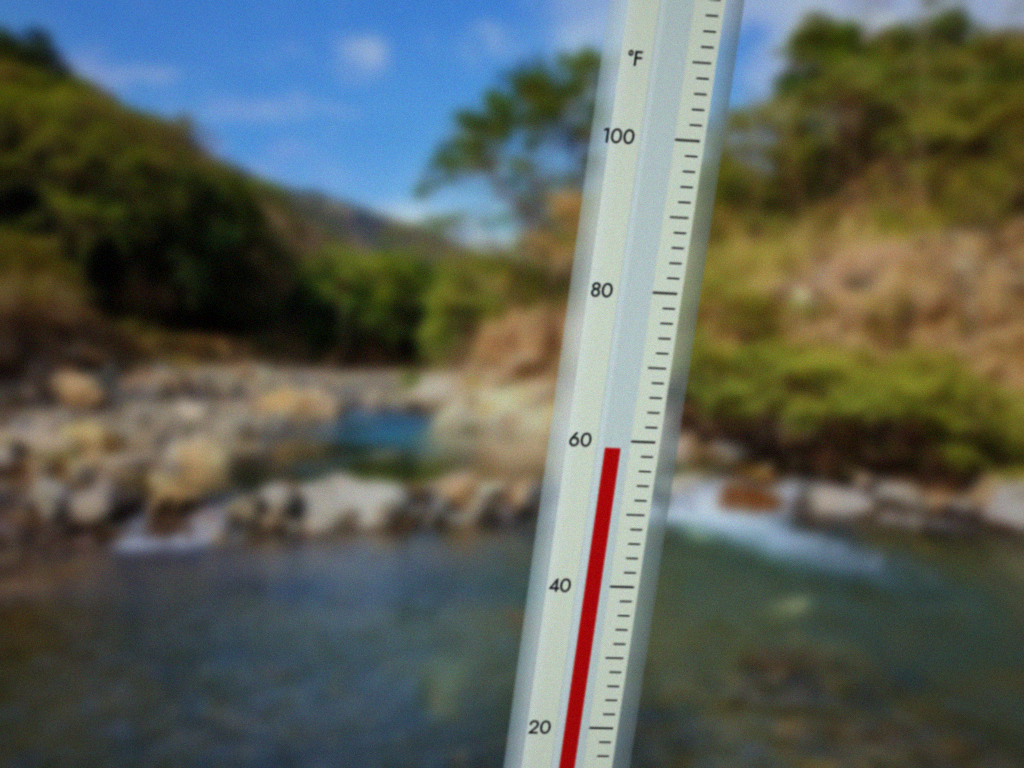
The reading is value=59 unit=°F
